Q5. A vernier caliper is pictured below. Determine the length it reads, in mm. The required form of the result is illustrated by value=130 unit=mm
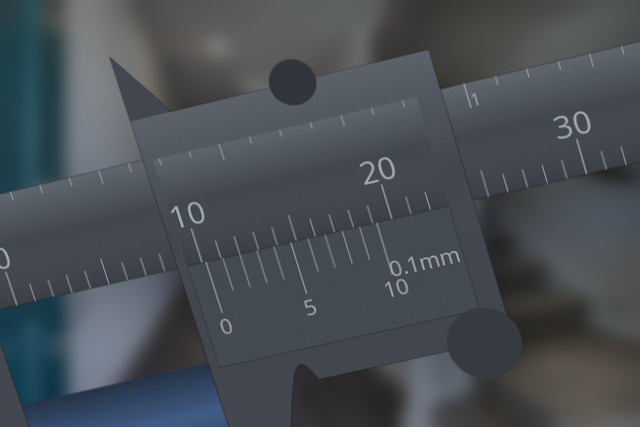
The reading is value=10.2 unit=mm
